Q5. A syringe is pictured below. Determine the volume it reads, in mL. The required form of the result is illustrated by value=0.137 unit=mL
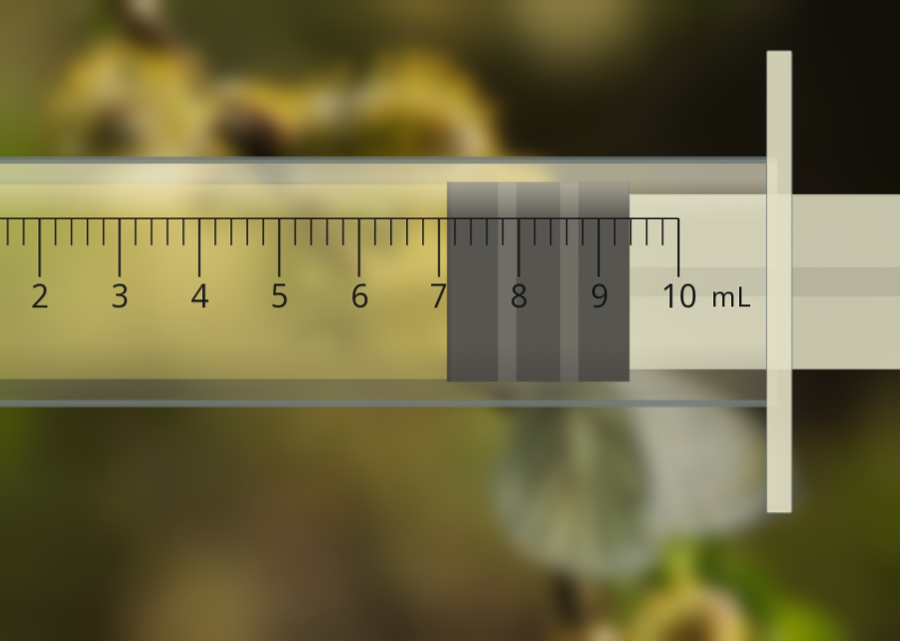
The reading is value=7.1 unit=mL
